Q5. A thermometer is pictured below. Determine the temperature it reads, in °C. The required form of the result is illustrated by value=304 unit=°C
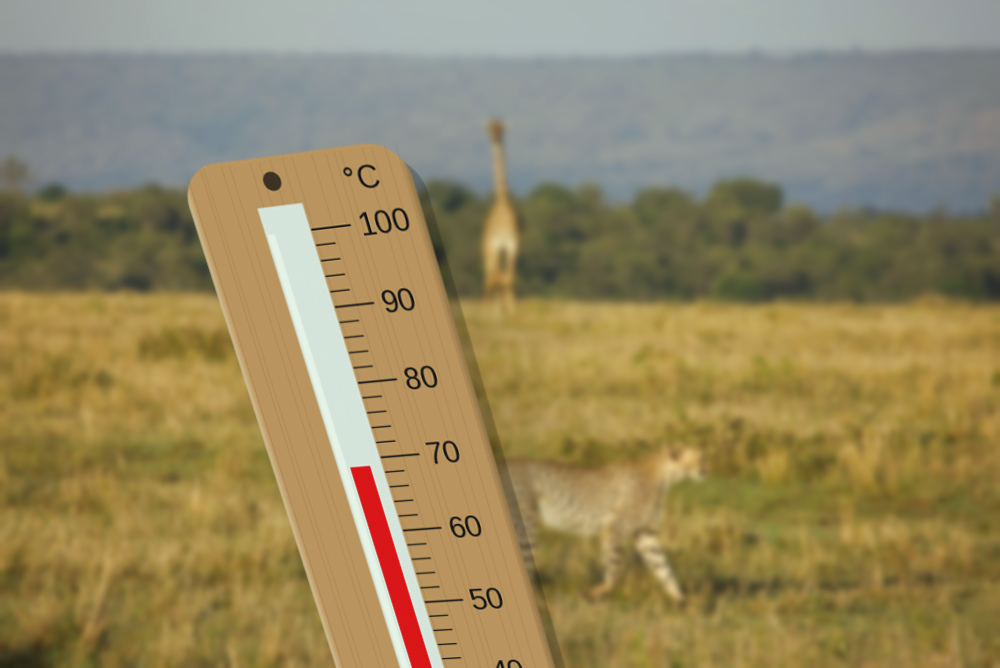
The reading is value=69 unit=°C
